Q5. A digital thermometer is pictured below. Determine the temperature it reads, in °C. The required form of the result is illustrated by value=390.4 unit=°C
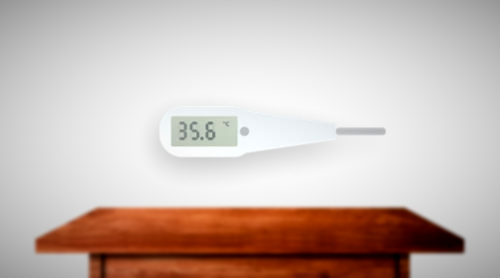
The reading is value=35.6 unit=°C
